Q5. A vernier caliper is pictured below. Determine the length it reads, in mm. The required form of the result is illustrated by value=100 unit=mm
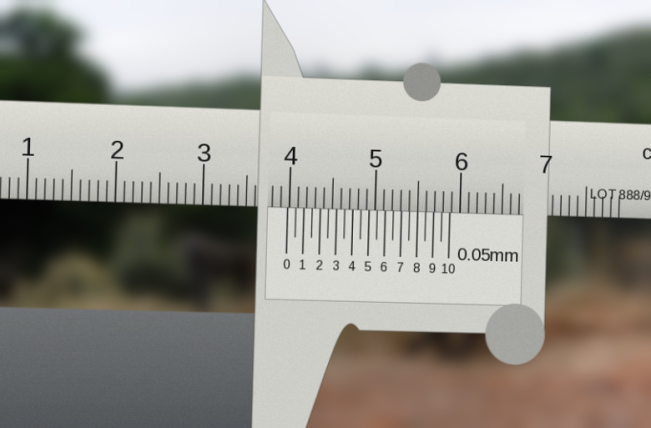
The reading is value=39.8 unit=mm
